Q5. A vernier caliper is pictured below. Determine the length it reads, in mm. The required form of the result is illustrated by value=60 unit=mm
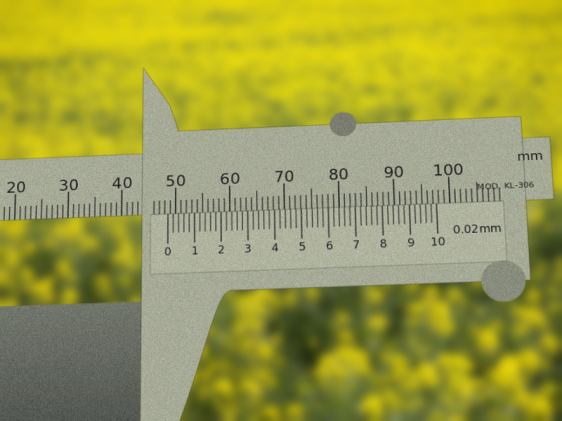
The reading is value=48.6 unit=mm
